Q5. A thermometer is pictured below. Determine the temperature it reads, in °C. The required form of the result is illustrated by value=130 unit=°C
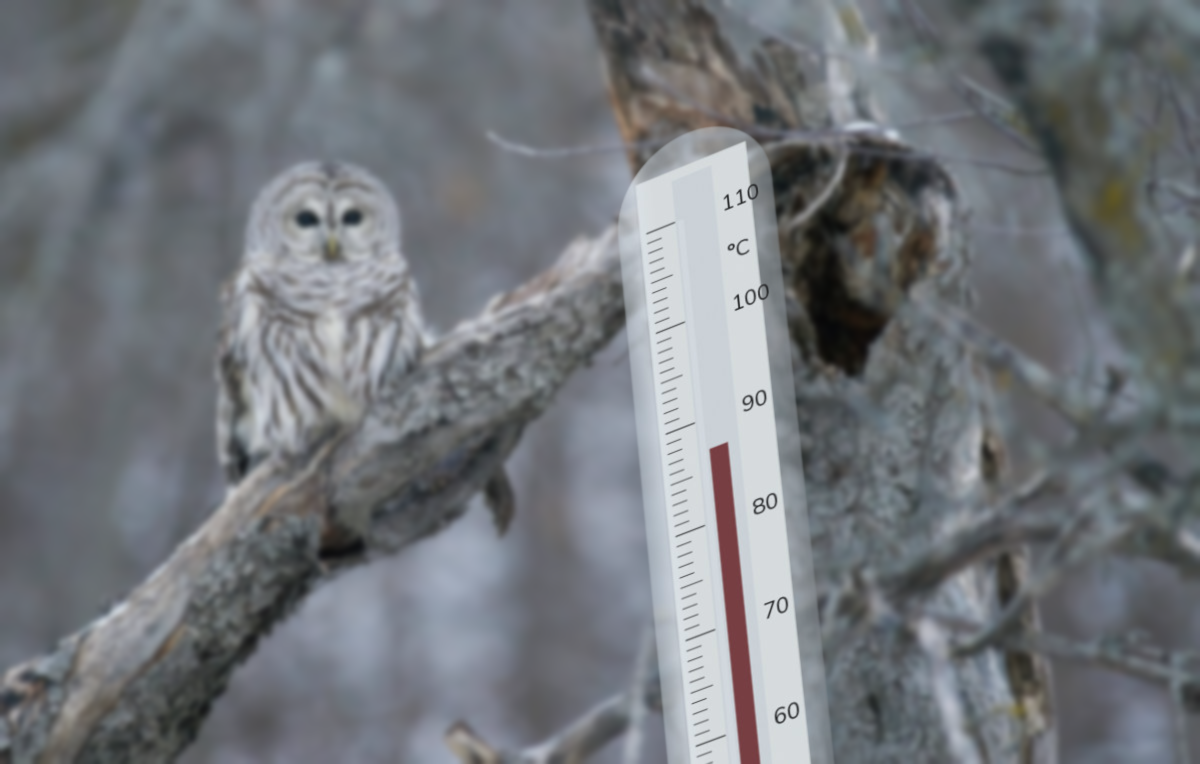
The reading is value=87 unit=°C
